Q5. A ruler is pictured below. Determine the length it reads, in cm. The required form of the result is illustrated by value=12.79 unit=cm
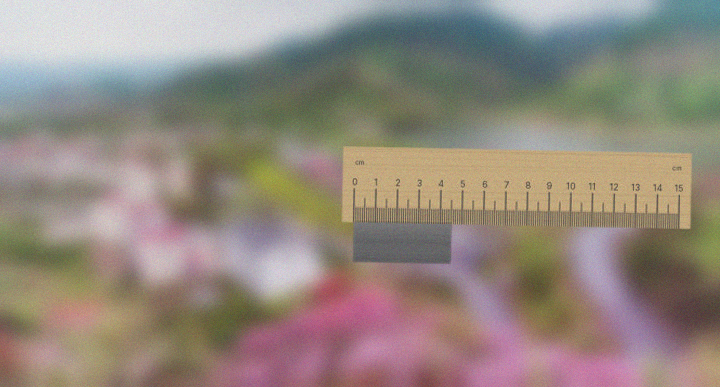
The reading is value=4.5 unit=cm
